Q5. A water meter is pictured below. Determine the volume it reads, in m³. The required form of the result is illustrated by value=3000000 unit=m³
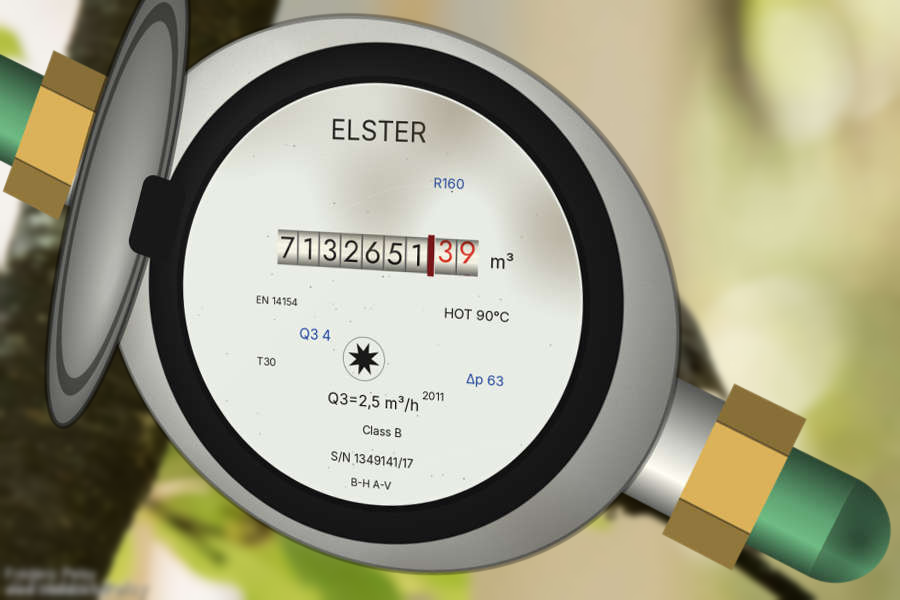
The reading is value=7132651.39 unit=m³
